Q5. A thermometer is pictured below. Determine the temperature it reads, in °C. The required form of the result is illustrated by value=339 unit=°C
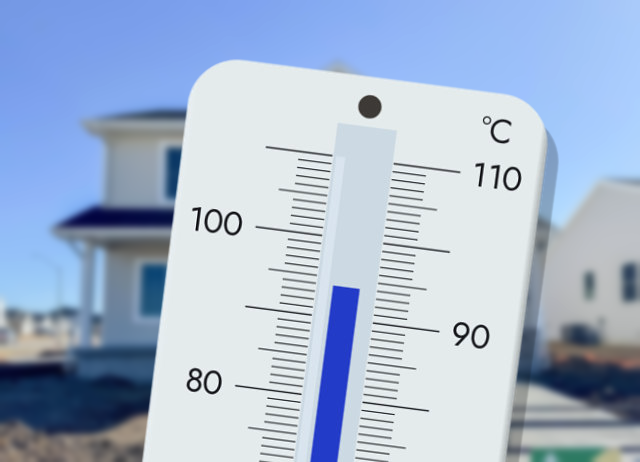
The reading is value=94 unit=°C
